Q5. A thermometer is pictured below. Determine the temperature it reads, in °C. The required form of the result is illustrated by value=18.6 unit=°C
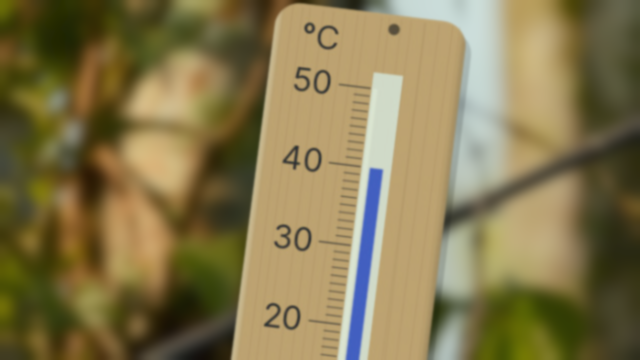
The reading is value=40 unit=°C
